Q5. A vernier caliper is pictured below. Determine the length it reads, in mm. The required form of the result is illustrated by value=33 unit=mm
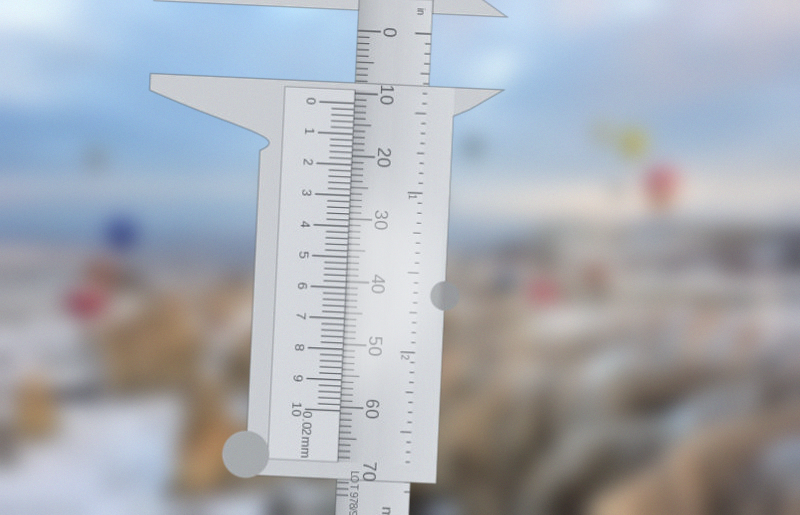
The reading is value=11.6 unit=mm
